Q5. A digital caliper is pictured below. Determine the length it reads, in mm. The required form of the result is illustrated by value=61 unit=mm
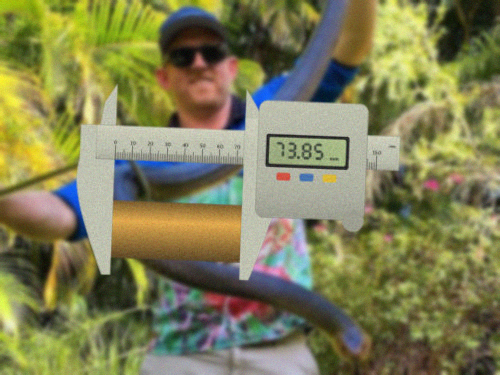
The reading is value=73.85 unit=mm
